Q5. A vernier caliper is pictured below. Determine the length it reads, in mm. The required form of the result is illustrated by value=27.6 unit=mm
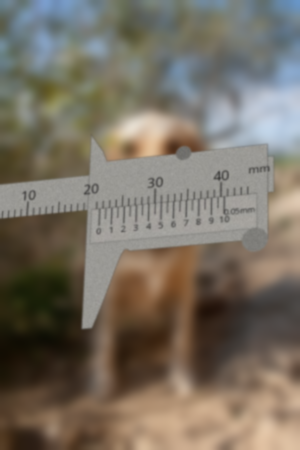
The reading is value=21.5 unit=mm
